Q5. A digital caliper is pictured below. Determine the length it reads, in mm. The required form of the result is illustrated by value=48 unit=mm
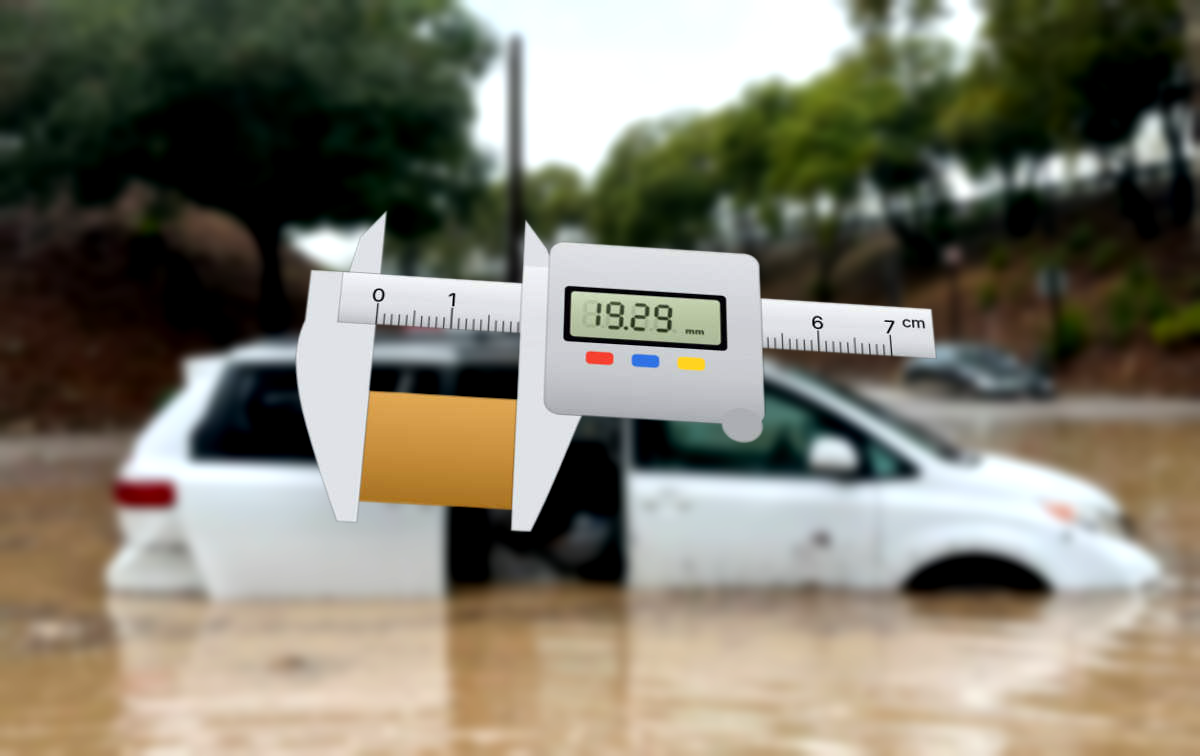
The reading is value=19.29 unit=mm
